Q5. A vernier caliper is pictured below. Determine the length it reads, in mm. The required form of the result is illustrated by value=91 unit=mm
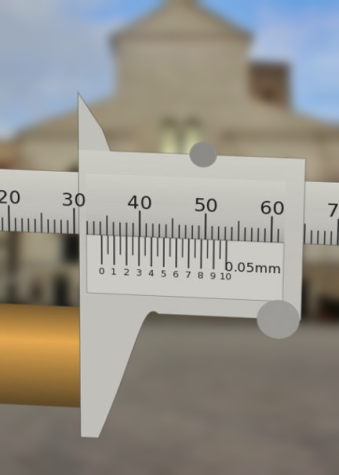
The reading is value=34.2 unit=mm
